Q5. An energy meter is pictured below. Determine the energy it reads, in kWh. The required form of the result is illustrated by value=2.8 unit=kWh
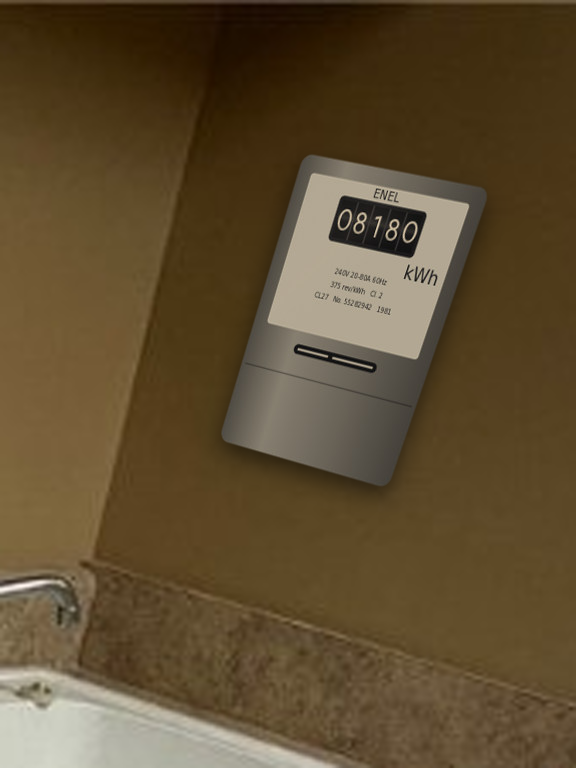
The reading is value=8180 unit=kWh
